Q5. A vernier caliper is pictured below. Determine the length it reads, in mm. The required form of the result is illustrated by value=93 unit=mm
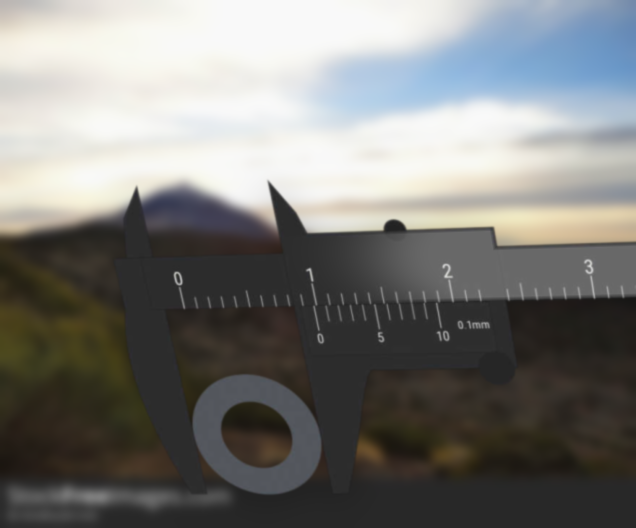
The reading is value=9.8 unit=mm
